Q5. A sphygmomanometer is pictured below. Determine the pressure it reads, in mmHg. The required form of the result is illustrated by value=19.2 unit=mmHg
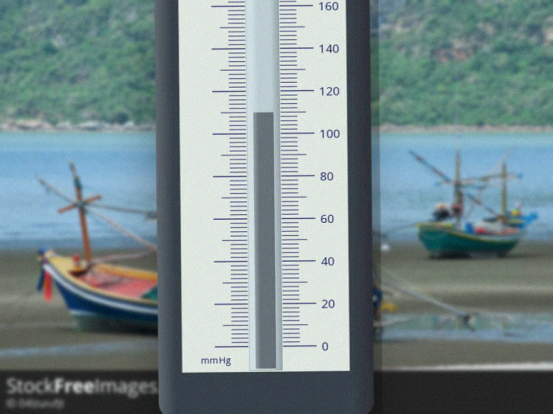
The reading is value=110 unit=mmHg
